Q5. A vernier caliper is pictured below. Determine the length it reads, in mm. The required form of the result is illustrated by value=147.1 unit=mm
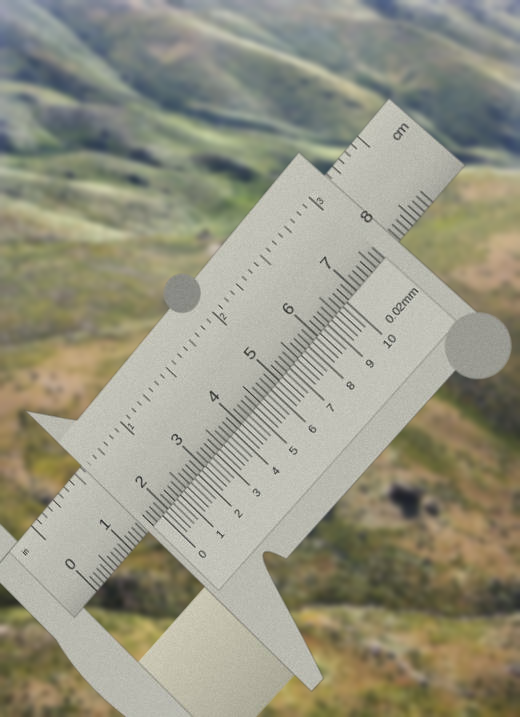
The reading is value=18.5 unit=mm
